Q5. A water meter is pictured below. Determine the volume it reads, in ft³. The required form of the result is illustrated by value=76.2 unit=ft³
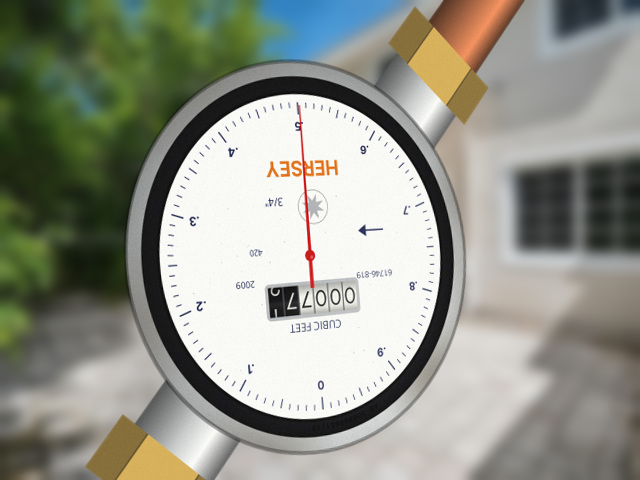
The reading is value=771.50 unit=ft³
